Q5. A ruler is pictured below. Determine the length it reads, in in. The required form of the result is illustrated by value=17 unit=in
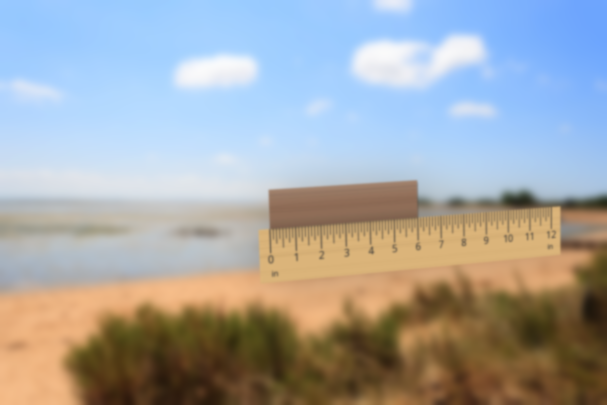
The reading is value=6 unit=in
